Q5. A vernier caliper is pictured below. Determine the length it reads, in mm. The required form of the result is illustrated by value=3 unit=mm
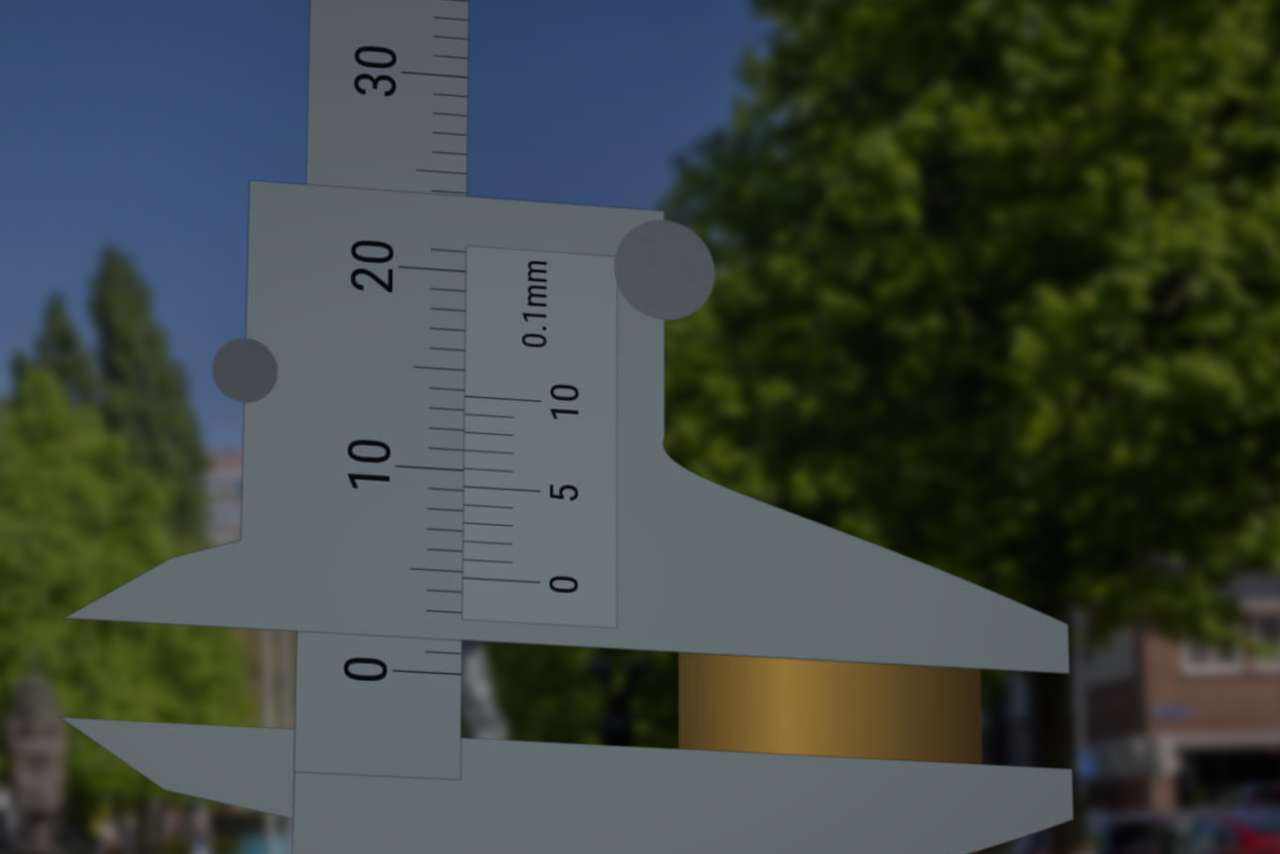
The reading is value=4.7 unit=mm
